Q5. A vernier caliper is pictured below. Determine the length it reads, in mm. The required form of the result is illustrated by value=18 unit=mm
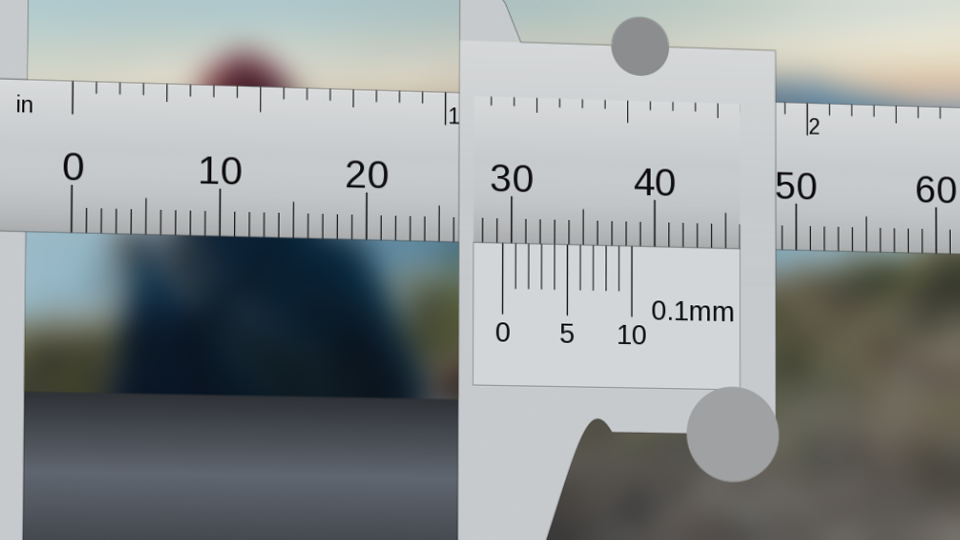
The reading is value=29.4 unit=mm
